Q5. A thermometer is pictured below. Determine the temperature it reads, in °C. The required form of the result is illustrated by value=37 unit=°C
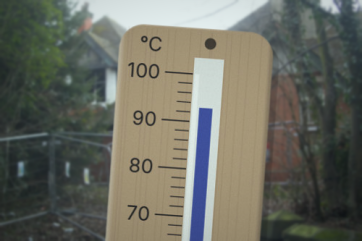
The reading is value=93 unit=°C
